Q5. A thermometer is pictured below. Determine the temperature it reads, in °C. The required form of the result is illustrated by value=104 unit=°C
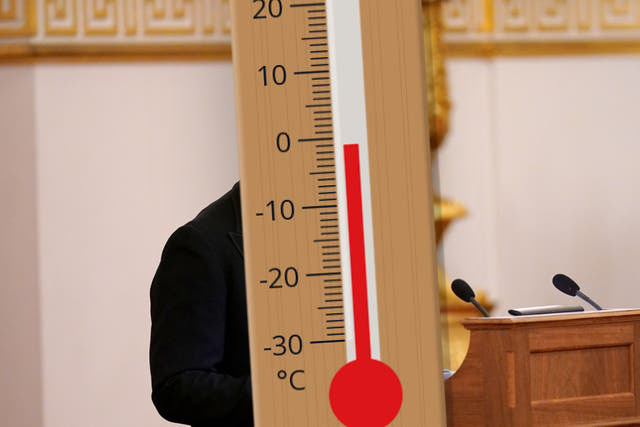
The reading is value=-1 unit=°C
